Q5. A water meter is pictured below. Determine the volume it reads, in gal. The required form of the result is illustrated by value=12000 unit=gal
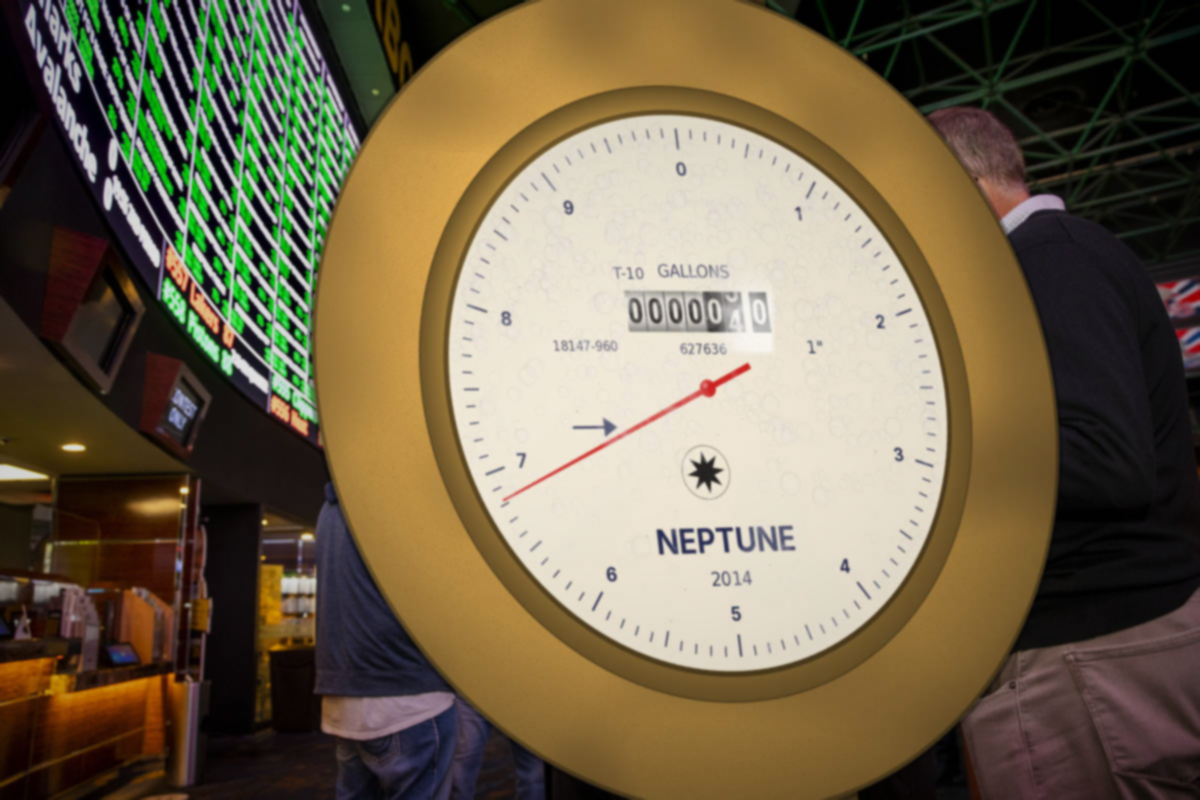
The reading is value=36.8 unit=gal
